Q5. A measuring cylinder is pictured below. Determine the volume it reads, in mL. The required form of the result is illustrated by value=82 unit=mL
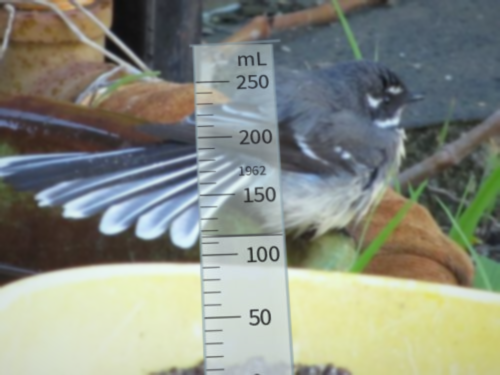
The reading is value=115 unit=mL
